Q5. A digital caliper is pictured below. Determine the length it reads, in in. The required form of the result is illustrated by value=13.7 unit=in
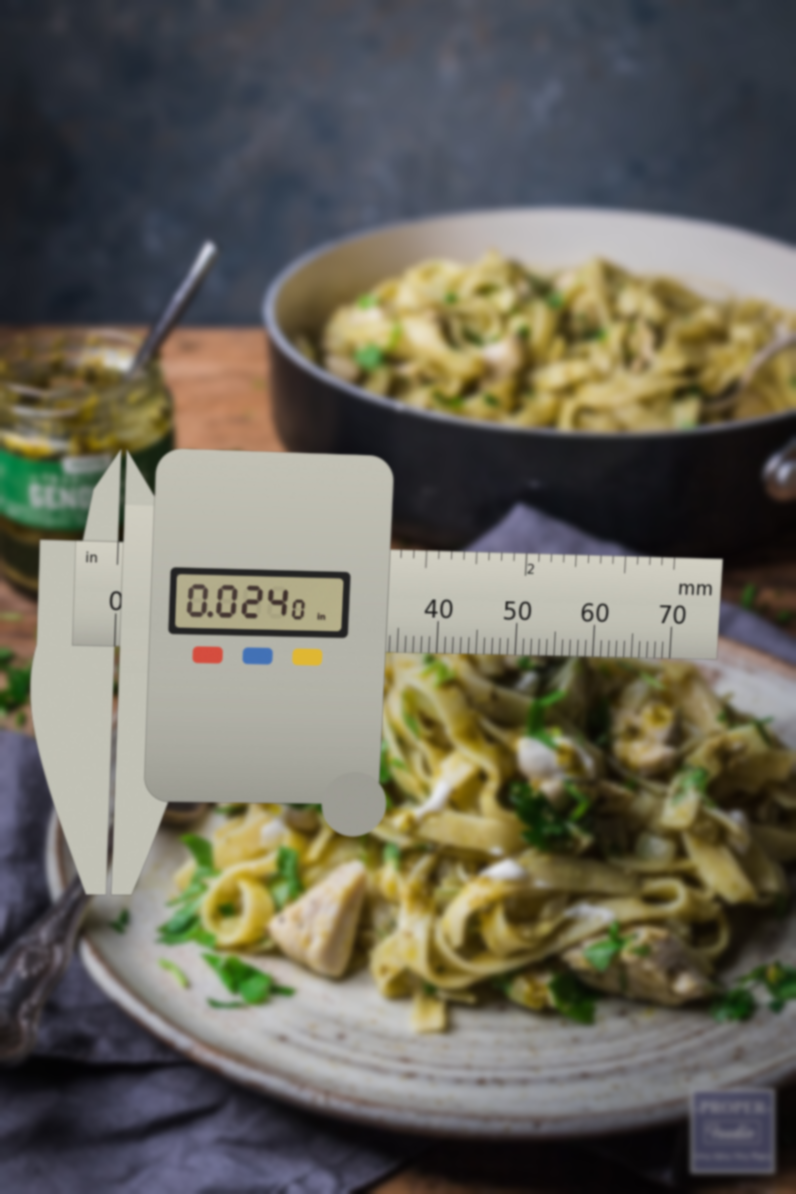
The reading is value=0.0240 unit=in
